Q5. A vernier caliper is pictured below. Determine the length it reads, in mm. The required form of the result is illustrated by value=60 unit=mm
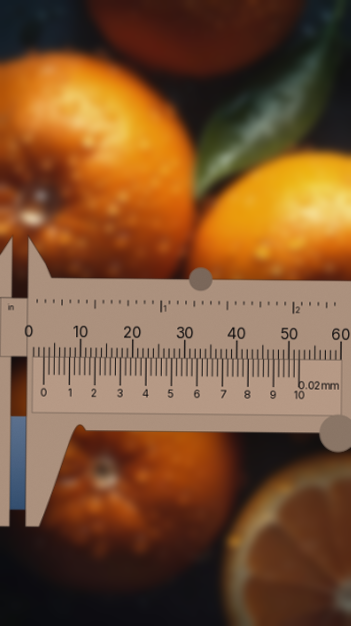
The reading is value=3.0 unit=mm
